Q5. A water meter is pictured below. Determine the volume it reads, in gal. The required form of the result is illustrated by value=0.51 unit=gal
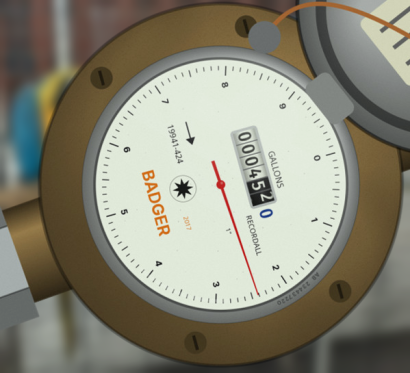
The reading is value=4522.4 unit=gal
